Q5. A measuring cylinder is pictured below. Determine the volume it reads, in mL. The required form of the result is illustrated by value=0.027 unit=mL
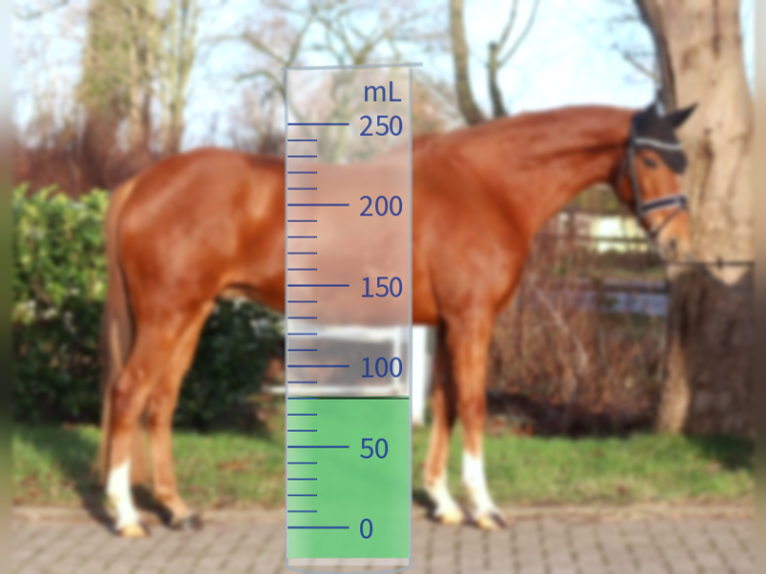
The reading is value=80 unit=mL
